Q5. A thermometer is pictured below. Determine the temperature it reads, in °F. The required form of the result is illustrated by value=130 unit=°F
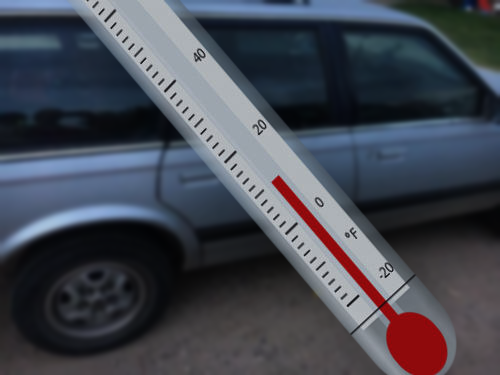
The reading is value=10 unit=°F
